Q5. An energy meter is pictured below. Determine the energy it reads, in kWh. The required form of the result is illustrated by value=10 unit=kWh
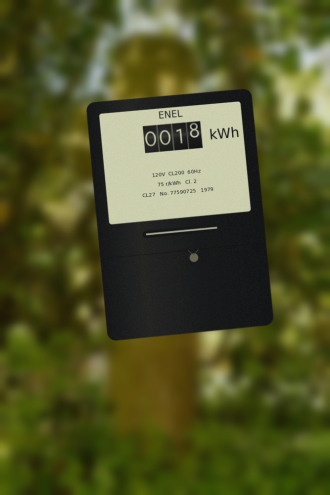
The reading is value=18 unit=kWh
